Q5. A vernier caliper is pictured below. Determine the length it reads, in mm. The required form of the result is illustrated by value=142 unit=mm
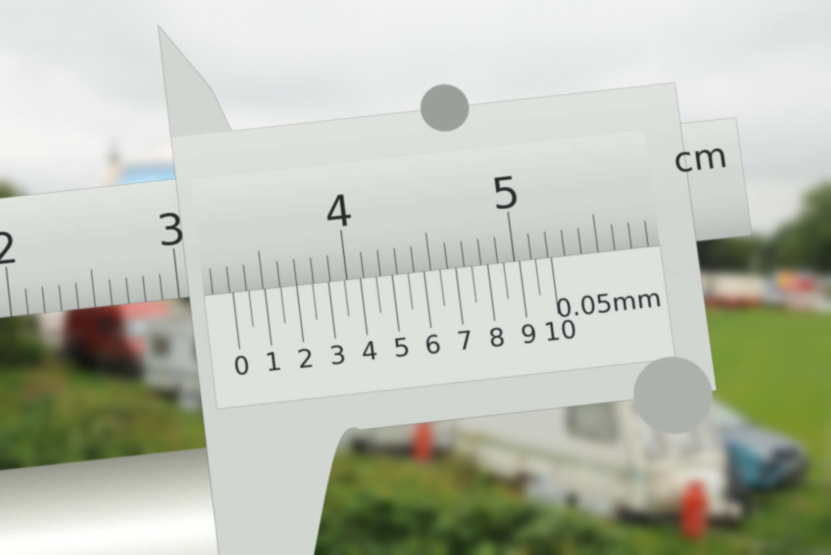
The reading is value=33.2 unit=mm
